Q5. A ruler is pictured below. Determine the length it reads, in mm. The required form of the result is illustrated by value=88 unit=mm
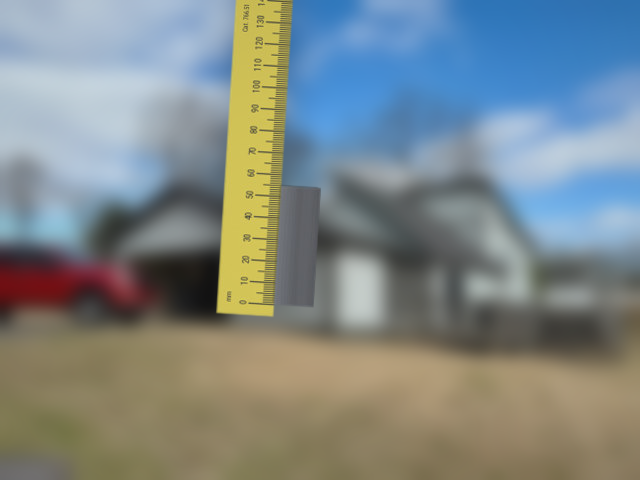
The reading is value=55 unit=mm
